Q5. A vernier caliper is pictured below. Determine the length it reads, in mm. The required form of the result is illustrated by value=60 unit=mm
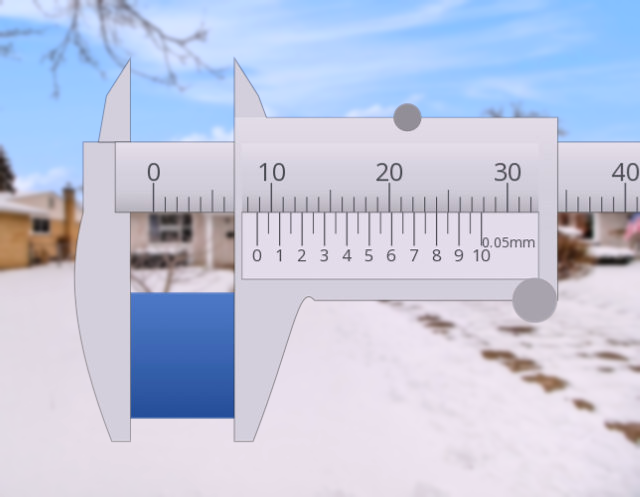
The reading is value=8.8 unit=mm
